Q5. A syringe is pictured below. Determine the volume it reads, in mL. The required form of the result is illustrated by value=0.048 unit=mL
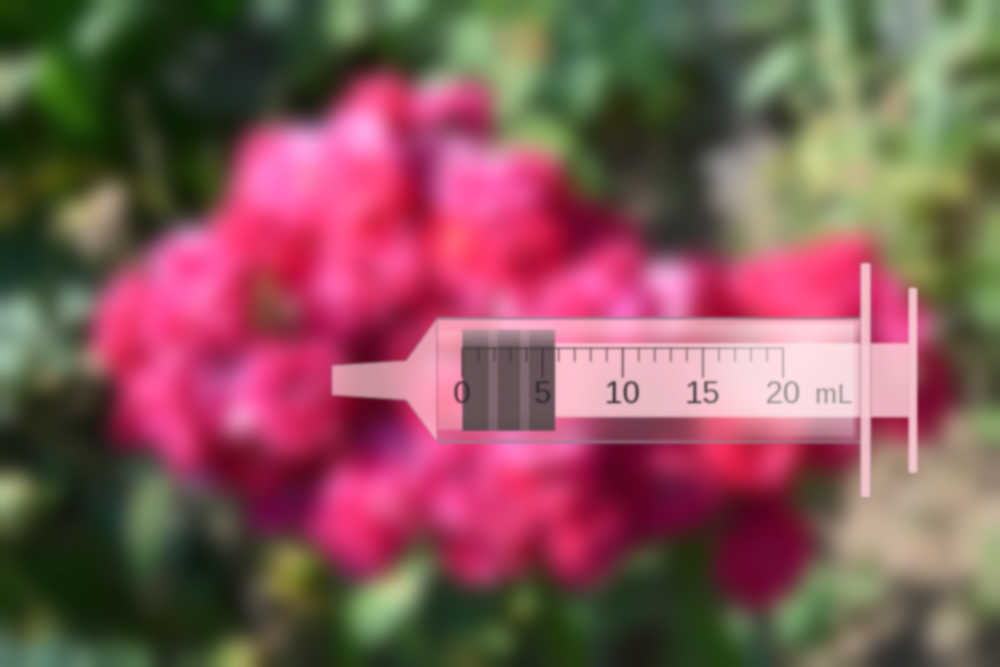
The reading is value=0 unit=mL
